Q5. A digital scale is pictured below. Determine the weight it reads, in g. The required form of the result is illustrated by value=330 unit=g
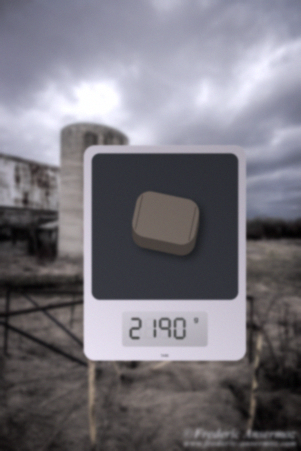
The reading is value=2190 unit=g
